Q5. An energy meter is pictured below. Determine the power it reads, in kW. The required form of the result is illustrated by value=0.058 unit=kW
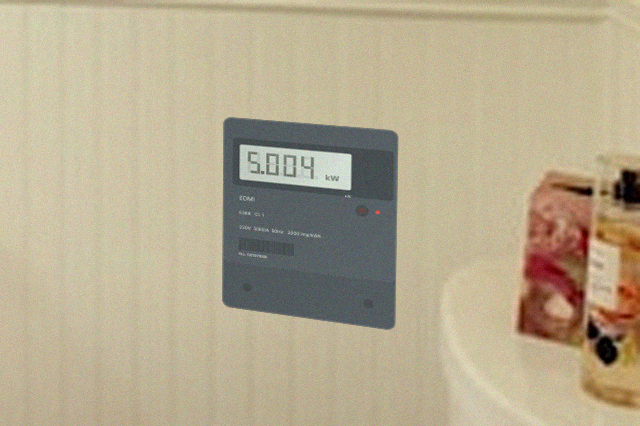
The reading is value=5.004 unit=kW
